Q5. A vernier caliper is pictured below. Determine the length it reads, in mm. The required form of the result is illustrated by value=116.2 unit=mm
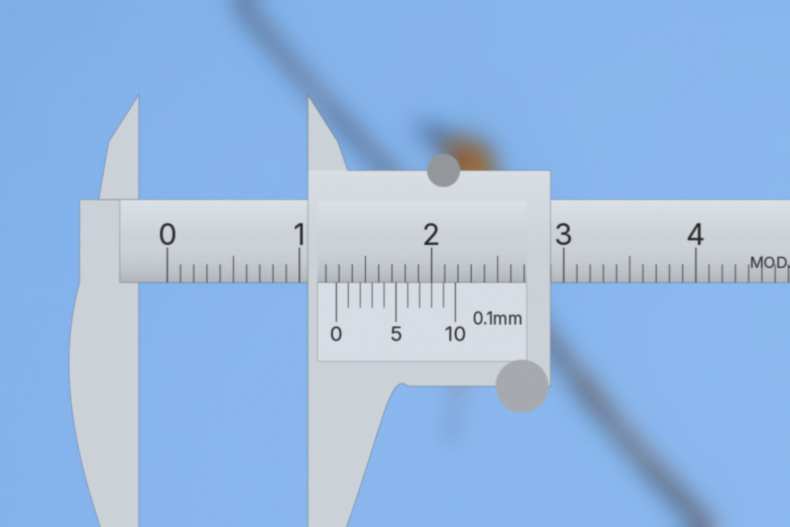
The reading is value=12.8 unit=mm
